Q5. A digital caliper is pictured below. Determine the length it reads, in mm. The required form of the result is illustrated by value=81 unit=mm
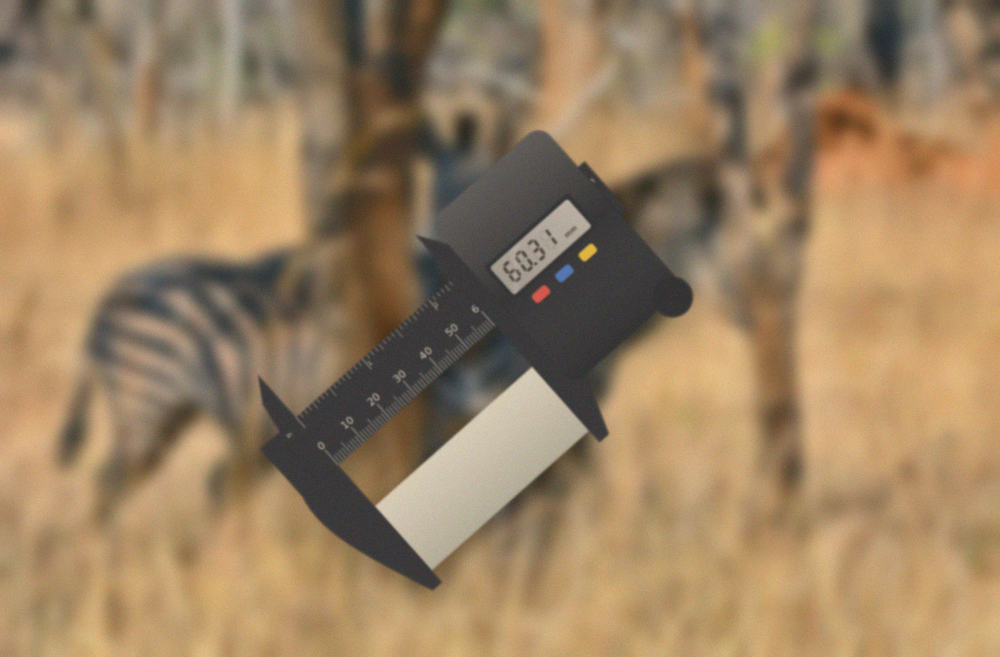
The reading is value=60.31 unit=mm
